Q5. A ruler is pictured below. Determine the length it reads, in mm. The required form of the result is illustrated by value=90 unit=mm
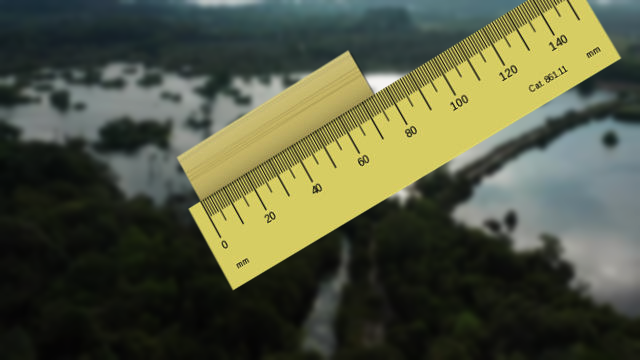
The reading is value=75 unit=mm
